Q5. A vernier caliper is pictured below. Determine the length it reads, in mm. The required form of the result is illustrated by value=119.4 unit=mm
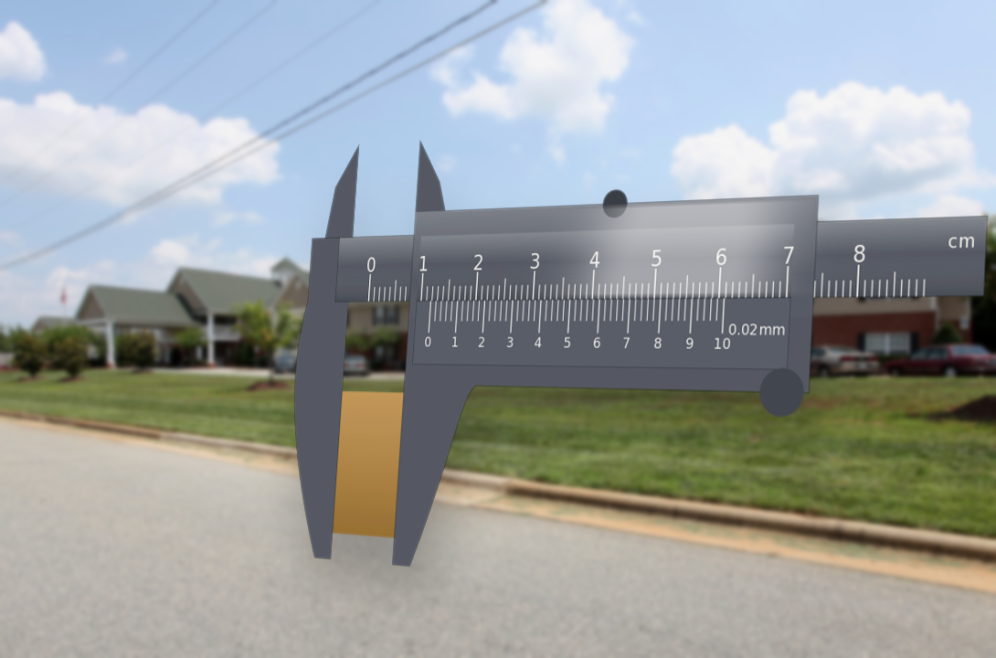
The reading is value=11.8 unit=mm
